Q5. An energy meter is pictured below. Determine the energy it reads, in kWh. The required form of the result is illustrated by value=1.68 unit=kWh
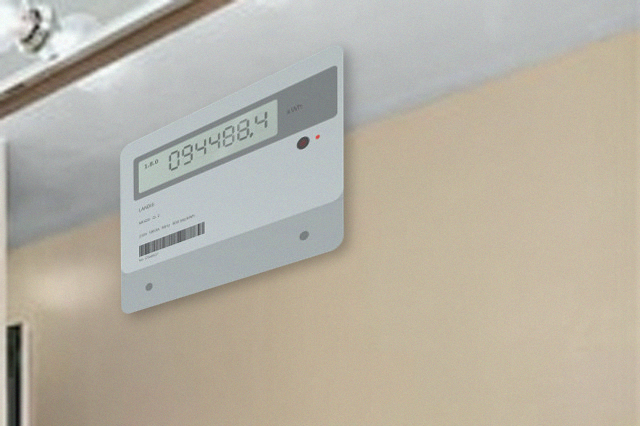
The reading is value=94488.4 unit=kWh
